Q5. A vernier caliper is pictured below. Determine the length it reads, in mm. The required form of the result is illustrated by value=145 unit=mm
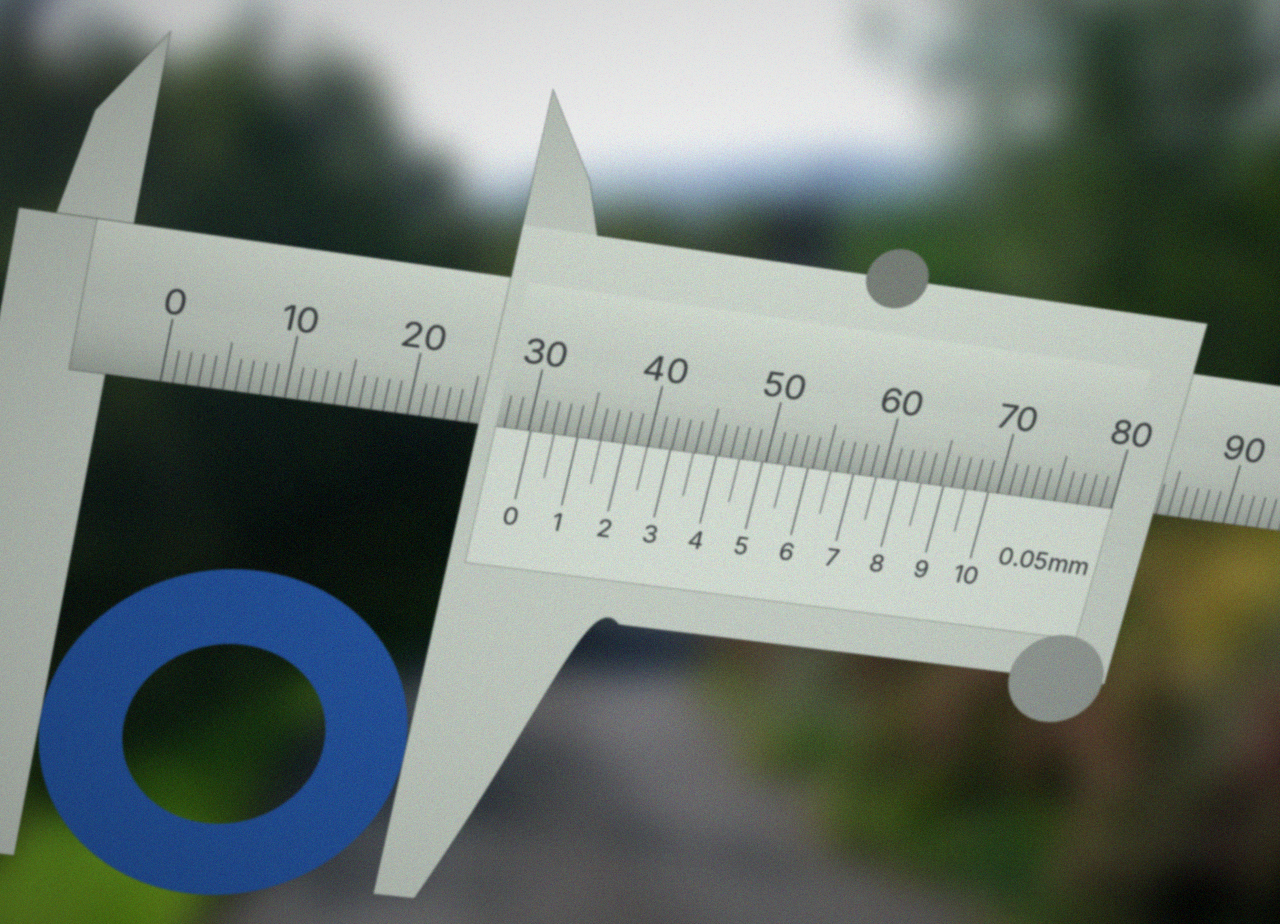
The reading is value=30.2 unit=mm
